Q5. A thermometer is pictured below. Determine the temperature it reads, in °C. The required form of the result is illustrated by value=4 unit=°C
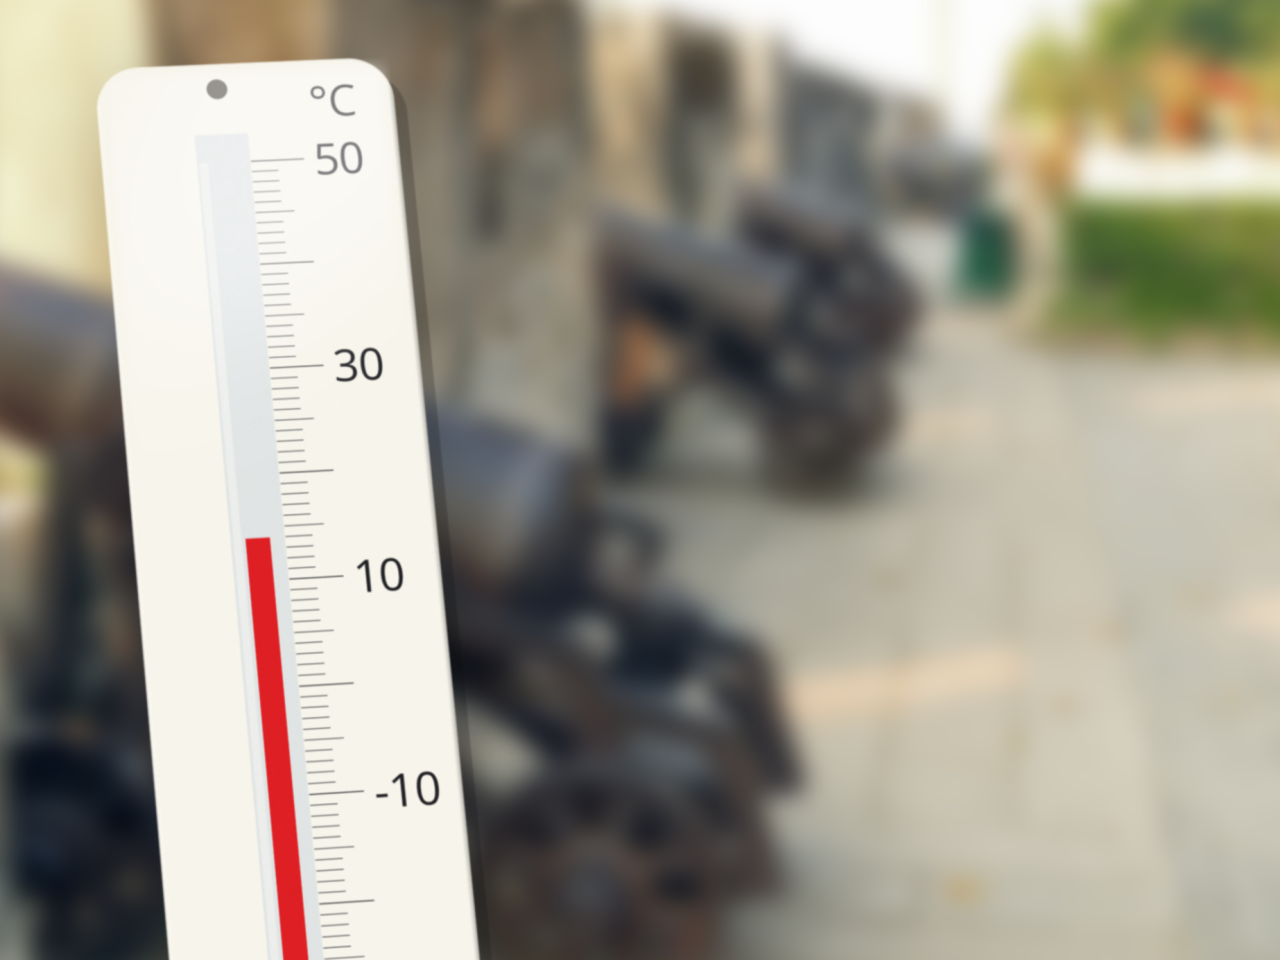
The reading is value=14 unit=°C
